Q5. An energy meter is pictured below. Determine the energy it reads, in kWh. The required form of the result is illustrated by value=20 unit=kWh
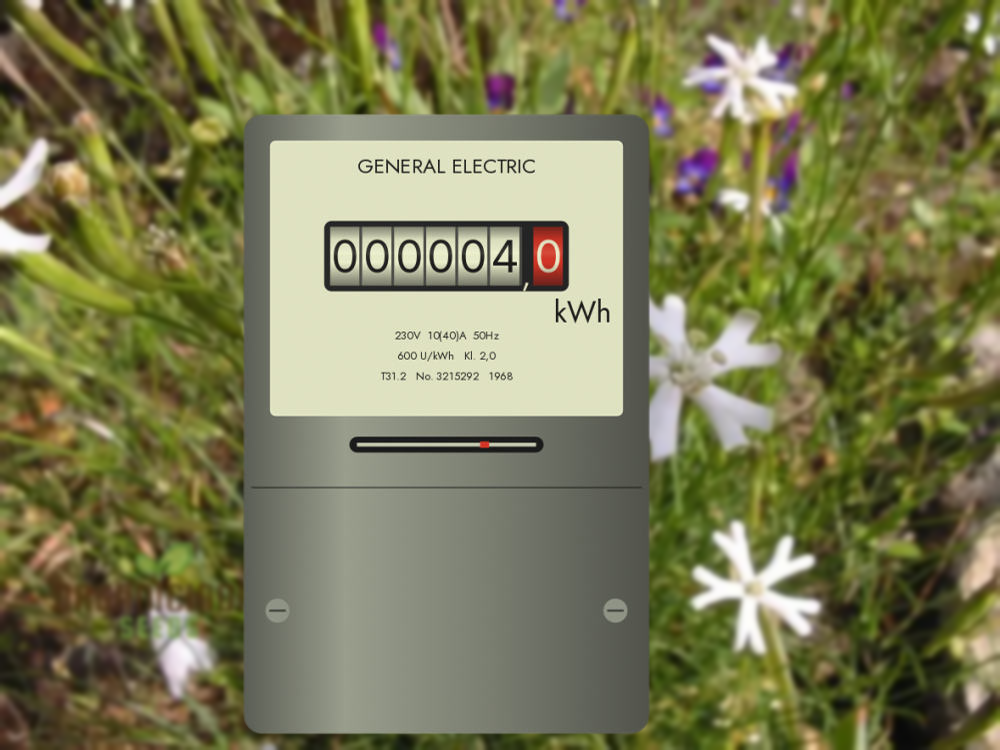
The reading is value=4.0 unit=kWh
